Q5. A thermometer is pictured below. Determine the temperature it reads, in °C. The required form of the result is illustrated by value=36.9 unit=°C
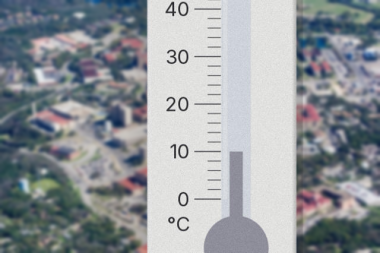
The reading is value=10 unit=°C
